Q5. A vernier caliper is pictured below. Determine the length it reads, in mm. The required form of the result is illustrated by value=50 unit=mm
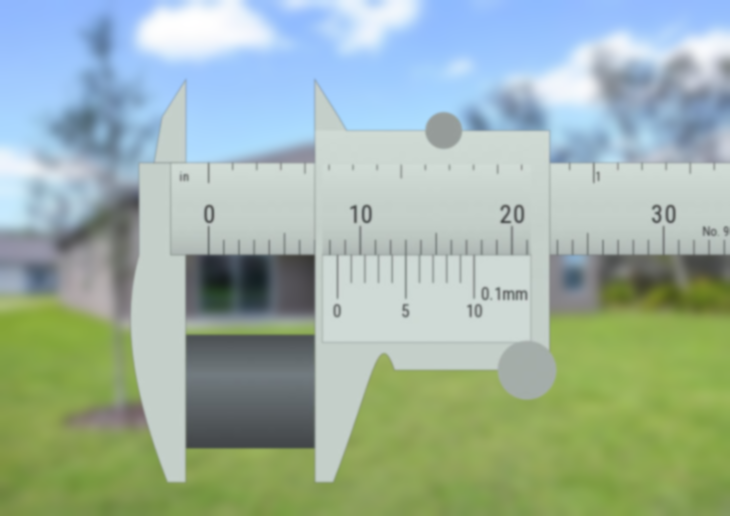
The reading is value=8.5 unit=mm
